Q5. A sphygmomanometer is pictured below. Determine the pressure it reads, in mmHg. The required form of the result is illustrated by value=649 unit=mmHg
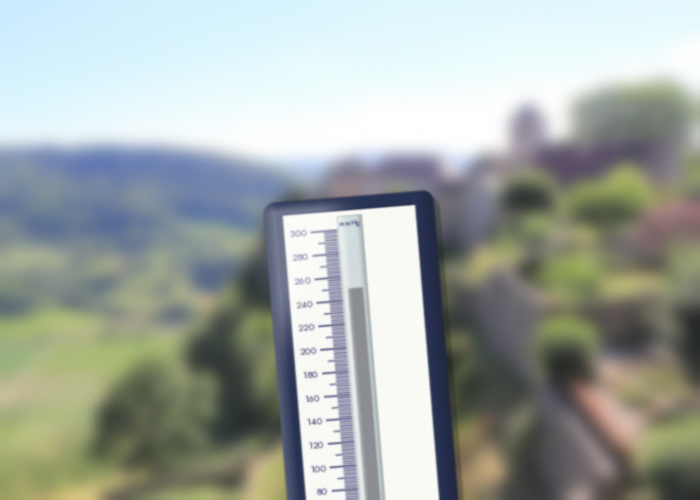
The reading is value=250 unit=mmHg
